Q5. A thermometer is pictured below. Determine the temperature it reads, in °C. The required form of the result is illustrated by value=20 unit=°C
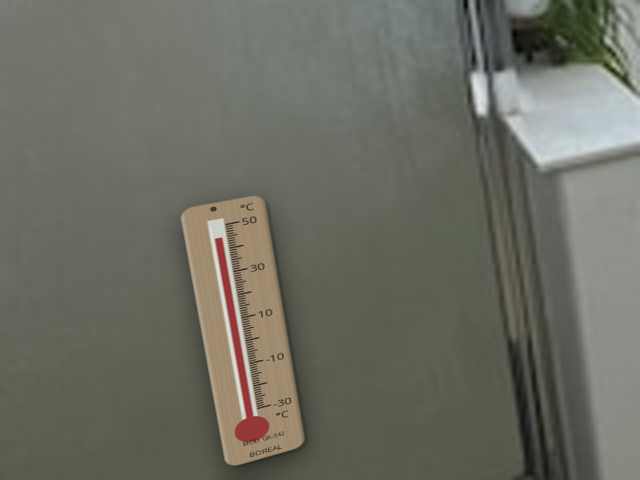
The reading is value=45 unit=°C
